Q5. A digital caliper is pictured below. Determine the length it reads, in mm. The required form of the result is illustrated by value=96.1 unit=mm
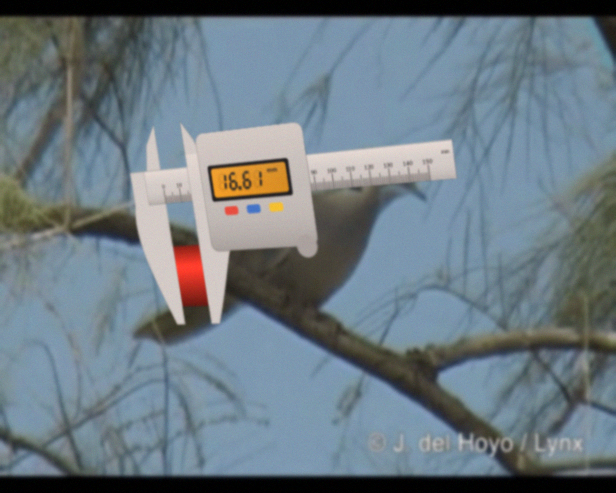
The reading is value=16.61 unit=mm
